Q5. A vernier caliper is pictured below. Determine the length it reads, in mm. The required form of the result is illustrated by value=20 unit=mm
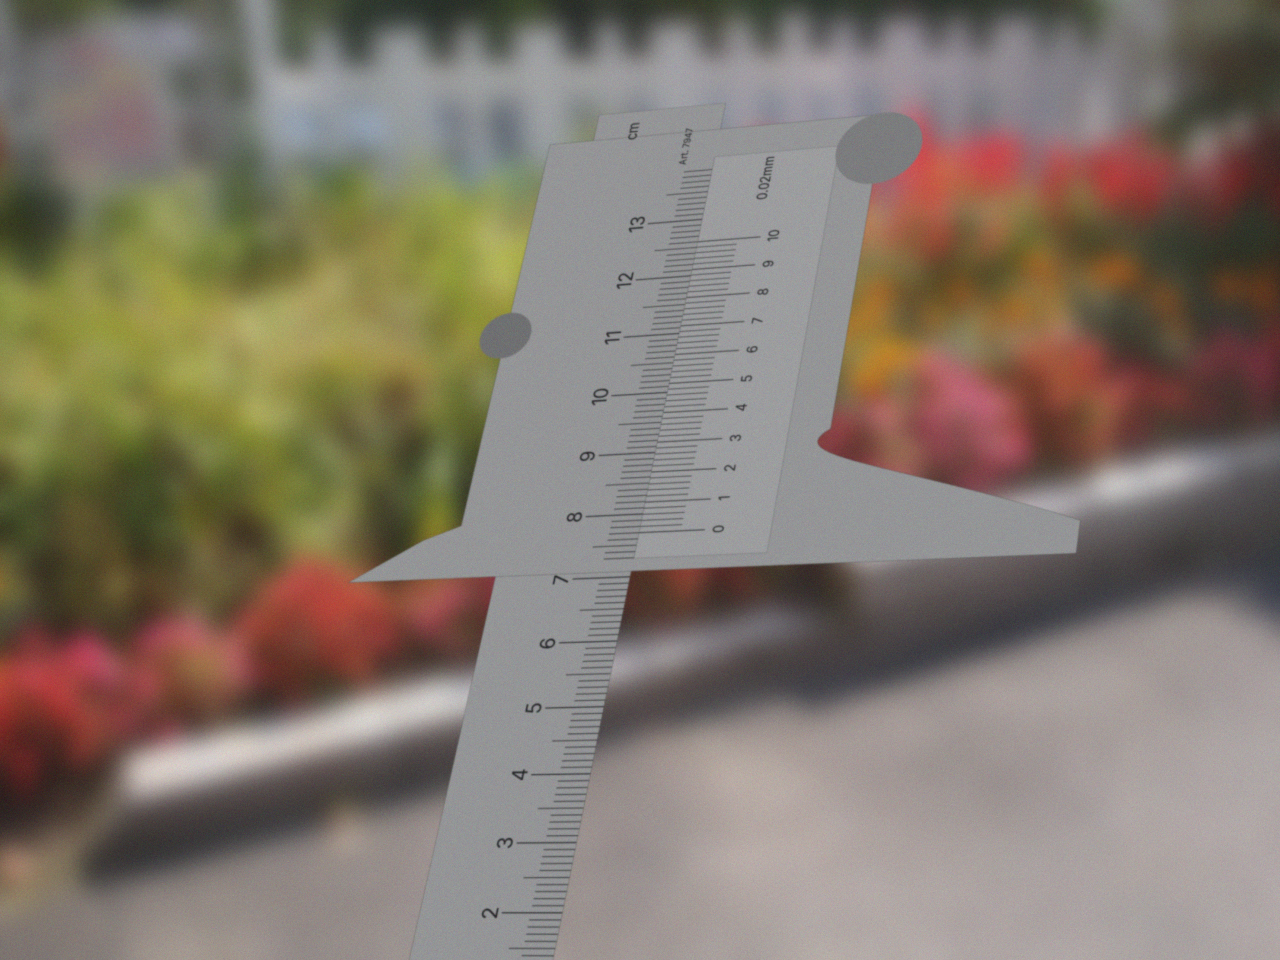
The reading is value=77.0 unit=mm
